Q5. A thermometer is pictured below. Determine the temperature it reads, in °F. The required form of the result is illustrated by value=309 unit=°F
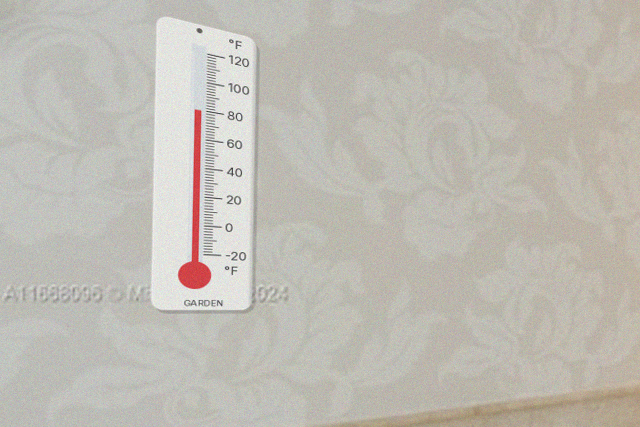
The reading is value=80 unit=°F
